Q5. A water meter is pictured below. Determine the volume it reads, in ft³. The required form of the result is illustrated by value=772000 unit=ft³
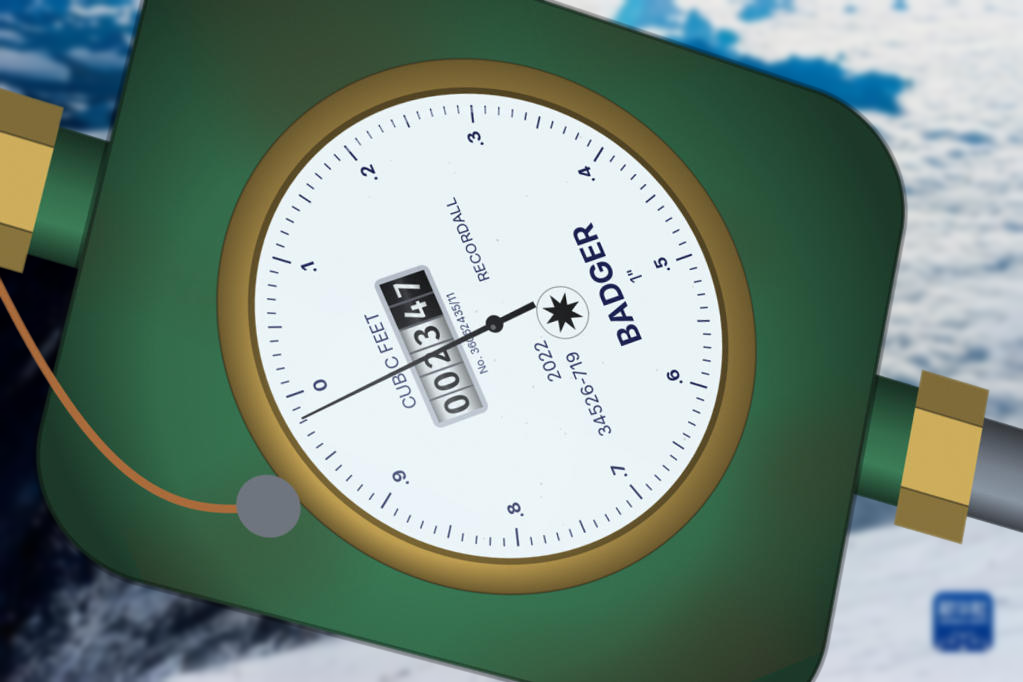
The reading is value=2346.98 unit=ft³
